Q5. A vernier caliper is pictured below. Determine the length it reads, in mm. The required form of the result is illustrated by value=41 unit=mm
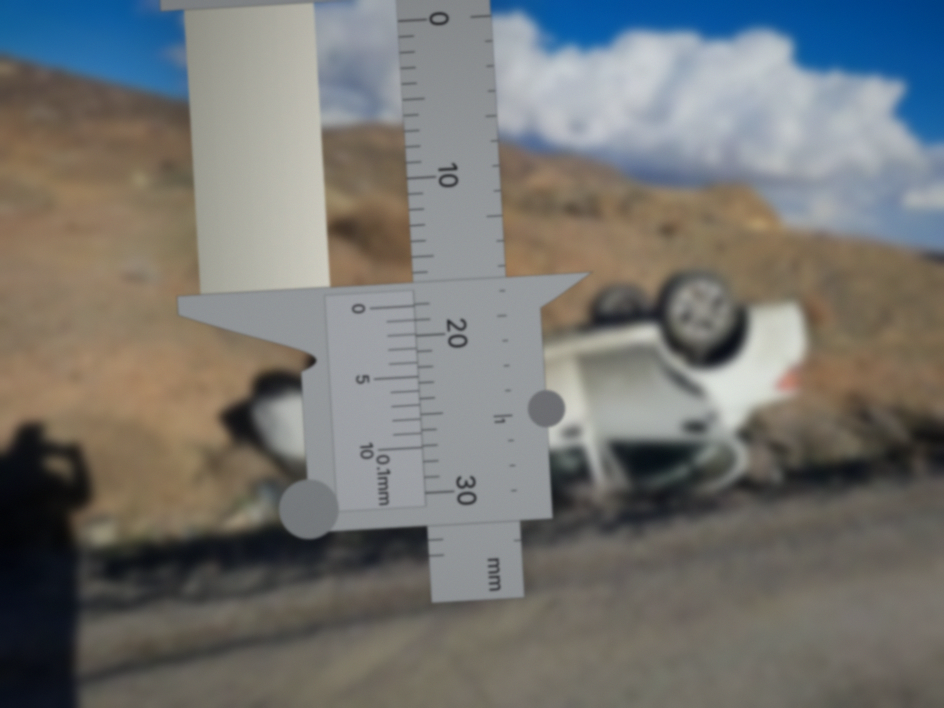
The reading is value=18.1 unit=mm
